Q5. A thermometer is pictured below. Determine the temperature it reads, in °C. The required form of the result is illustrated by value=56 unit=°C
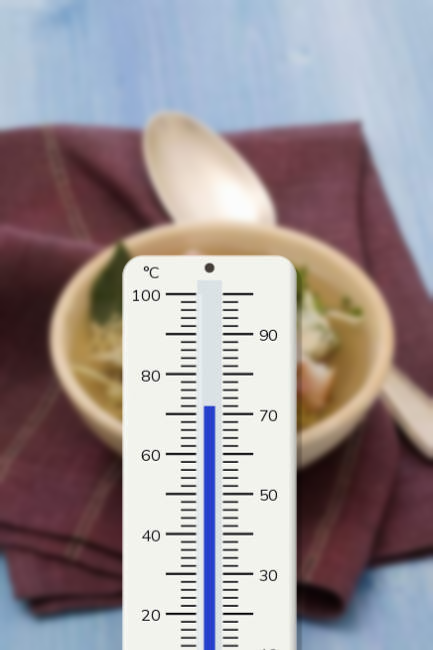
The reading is value=72 unit=°C
